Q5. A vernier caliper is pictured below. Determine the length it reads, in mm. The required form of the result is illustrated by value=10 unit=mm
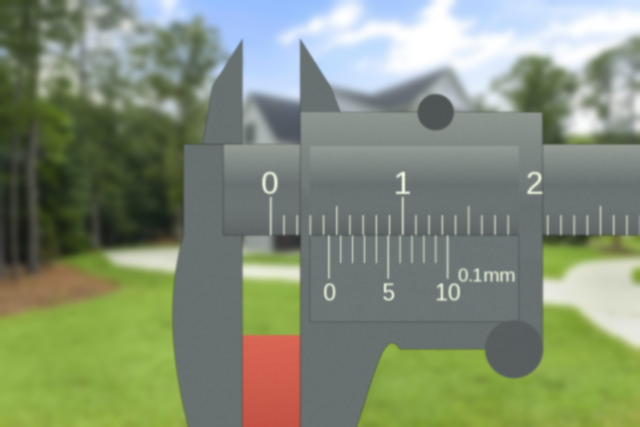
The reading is value=4.4 unit=mm
